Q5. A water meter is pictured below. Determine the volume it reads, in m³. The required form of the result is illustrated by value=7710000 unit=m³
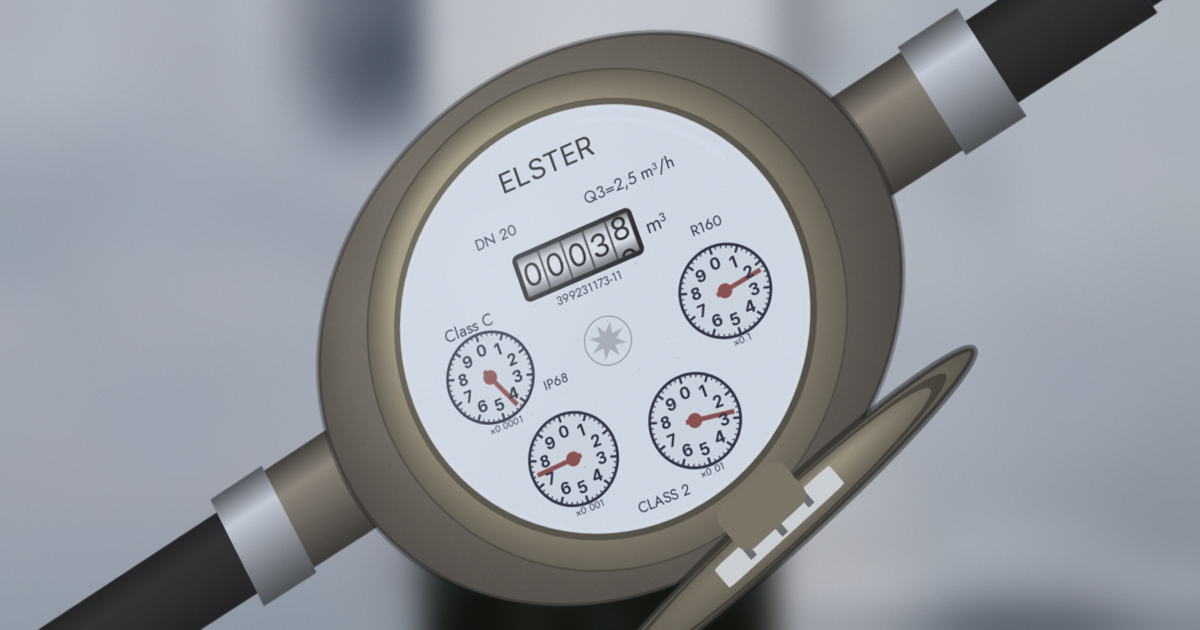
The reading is value=38.2274 unit=m³
